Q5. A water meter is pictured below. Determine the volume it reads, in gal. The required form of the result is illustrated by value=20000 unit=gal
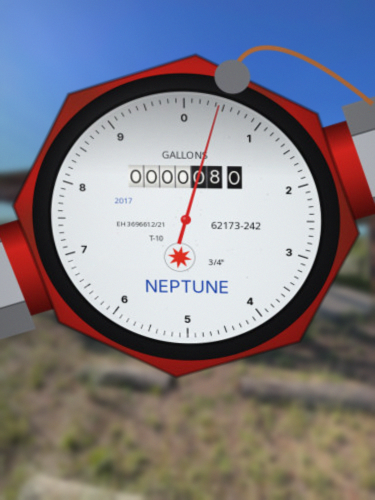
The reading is value=80.4 unit=gal
